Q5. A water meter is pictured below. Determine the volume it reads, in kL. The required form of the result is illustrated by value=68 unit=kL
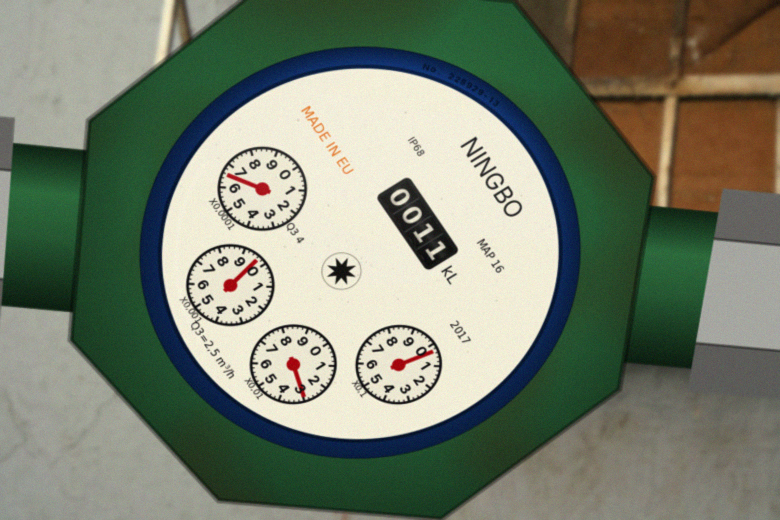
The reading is value=11.0296 unit=kL
